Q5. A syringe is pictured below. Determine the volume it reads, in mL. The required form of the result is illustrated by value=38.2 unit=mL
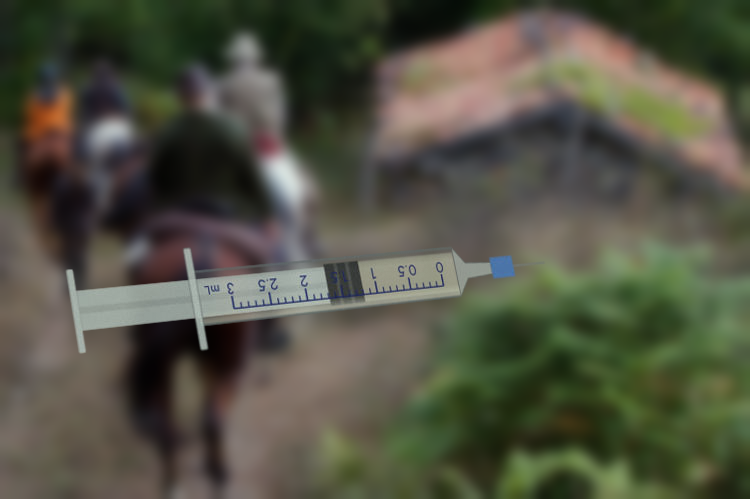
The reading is value=1.2 unit=mL
